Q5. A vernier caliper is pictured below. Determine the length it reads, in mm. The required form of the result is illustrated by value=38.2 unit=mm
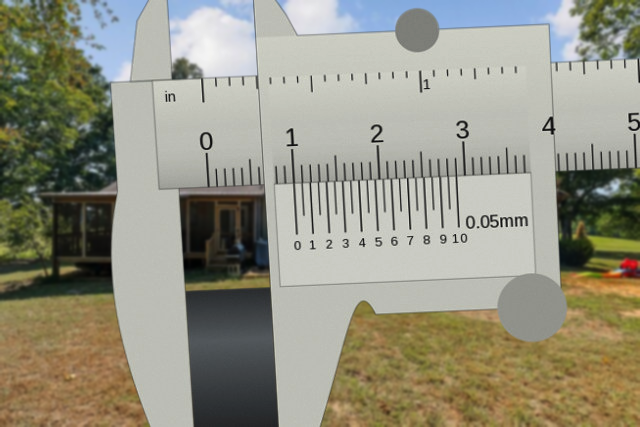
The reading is value=10.0 unit=mm
